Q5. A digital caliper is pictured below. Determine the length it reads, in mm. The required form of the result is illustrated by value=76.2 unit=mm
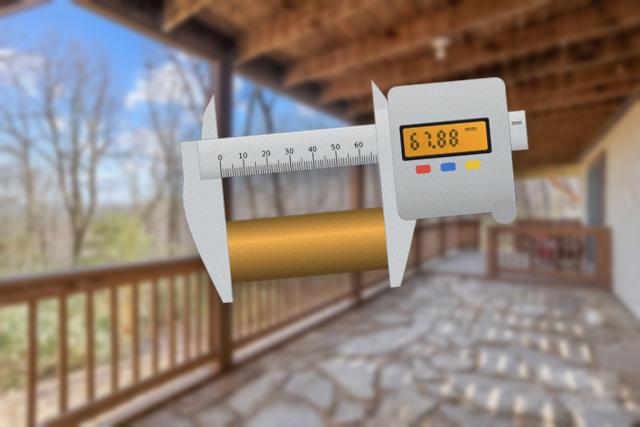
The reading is value=67.88 unit=mm
